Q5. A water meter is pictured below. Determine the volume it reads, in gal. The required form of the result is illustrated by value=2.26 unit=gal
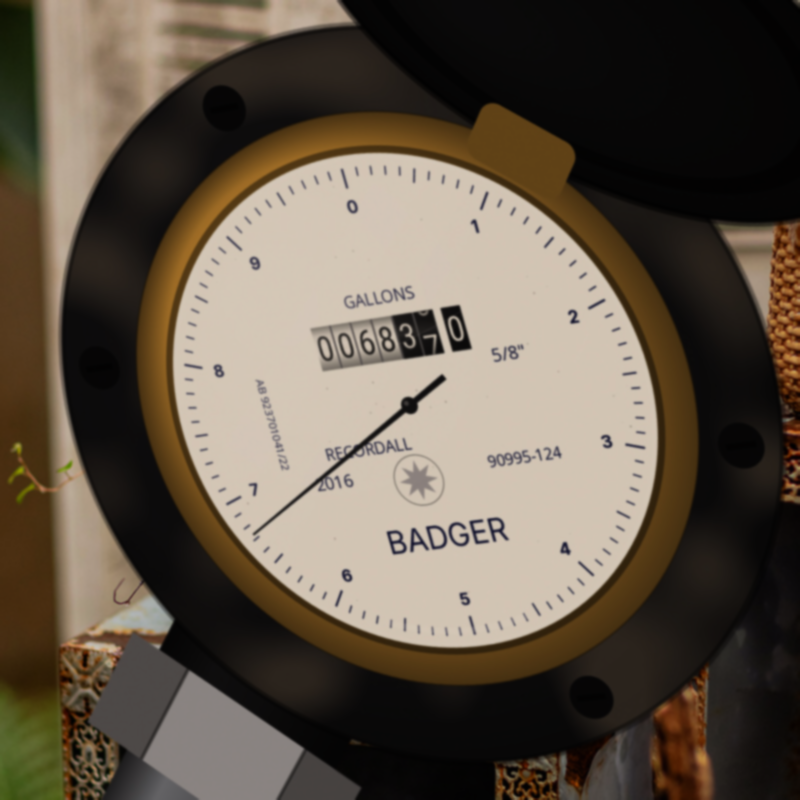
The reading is value=68366.7 unit=gal
